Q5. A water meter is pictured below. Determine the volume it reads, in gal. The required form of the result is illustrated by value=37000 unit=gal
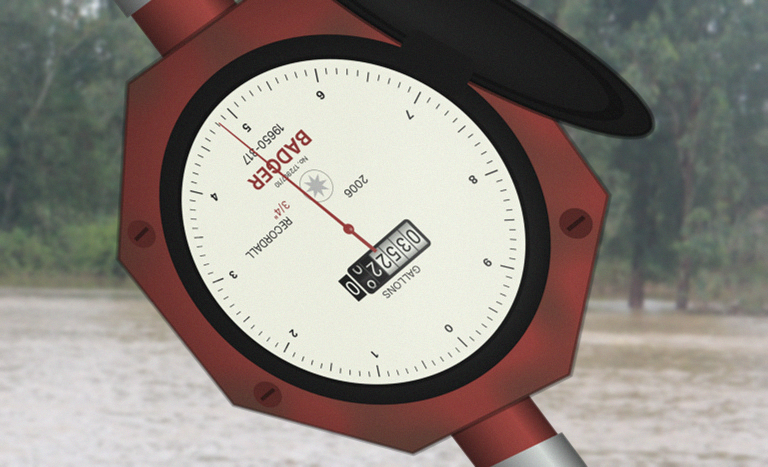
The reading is value=352284.8 unit=gal
